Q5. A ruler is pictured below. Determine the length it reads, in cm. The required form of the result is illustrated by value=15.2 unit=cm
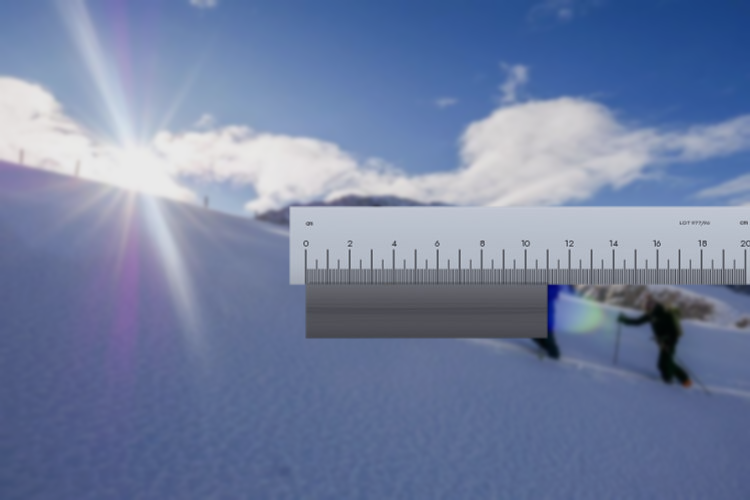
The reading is value=11 unit=cm
